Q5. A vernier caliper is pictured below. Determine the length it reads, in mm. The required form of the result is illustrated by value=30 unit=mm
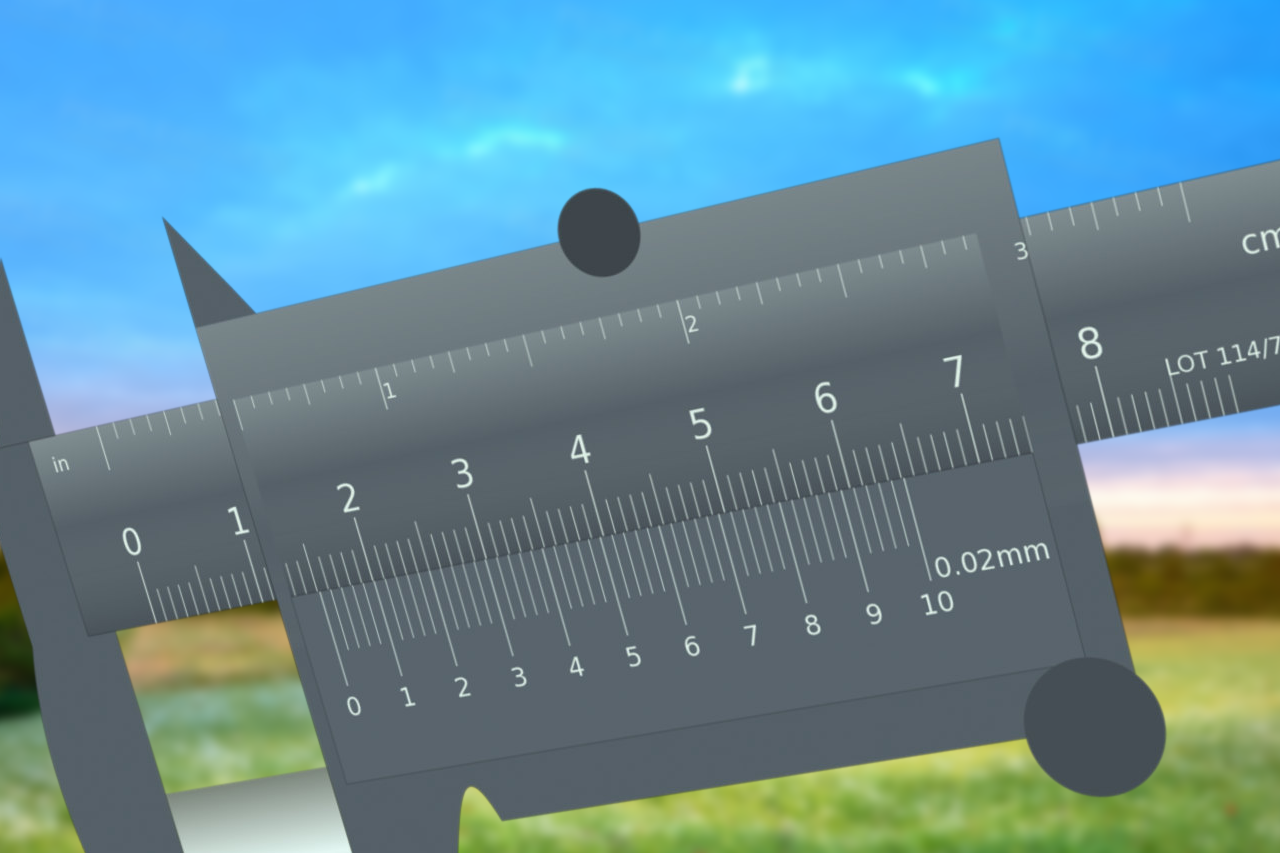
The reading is value=15.2 unit=mm
